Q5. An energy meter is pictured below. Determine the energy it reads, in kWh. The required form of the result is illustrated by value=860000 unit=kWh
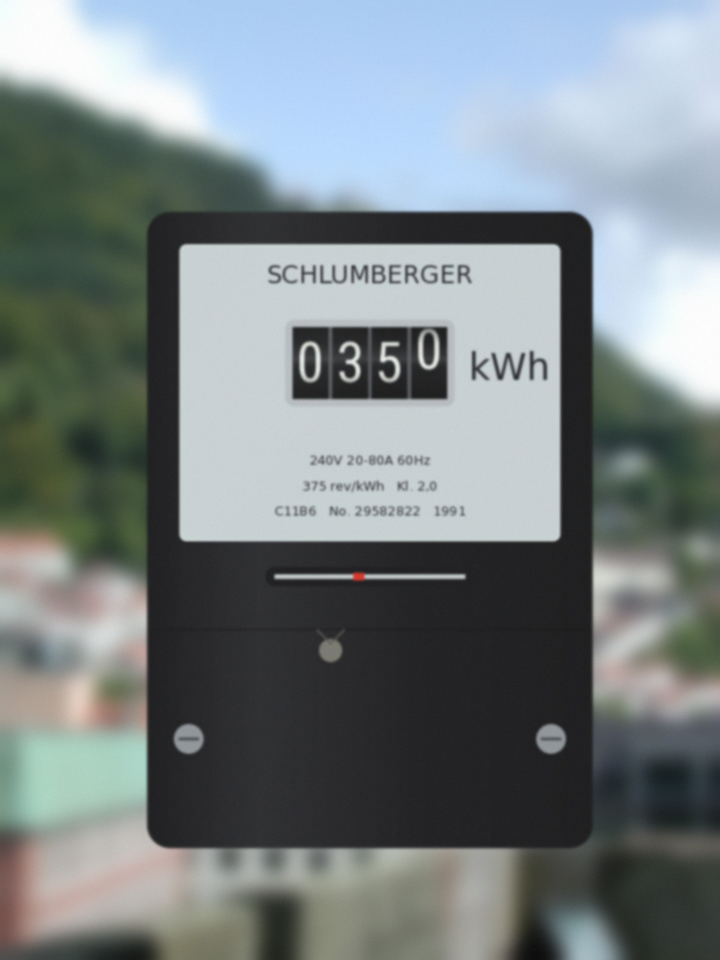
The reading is value=350 unit=kWh
